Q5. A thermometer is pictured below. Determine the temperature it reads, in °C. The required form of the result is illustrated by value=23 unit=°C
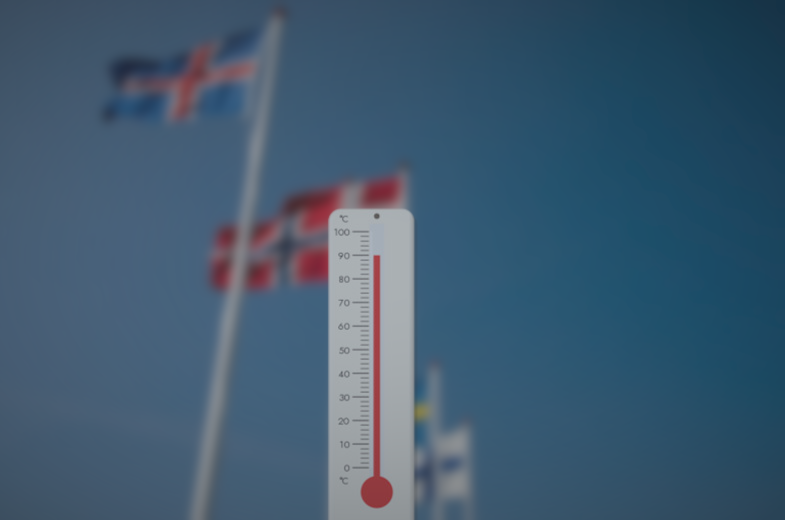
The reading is value=90 unit=°C
